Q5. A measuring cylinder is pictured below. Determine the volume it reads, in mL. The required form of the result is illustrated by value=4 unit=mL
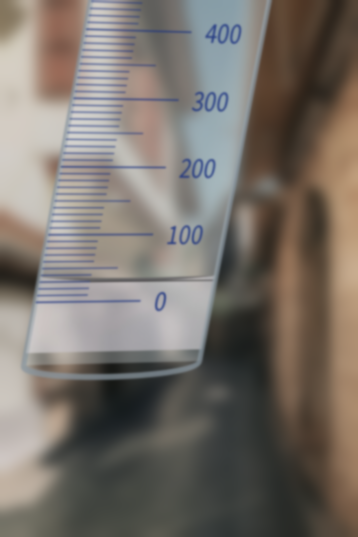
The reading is value=30 unit=mL
